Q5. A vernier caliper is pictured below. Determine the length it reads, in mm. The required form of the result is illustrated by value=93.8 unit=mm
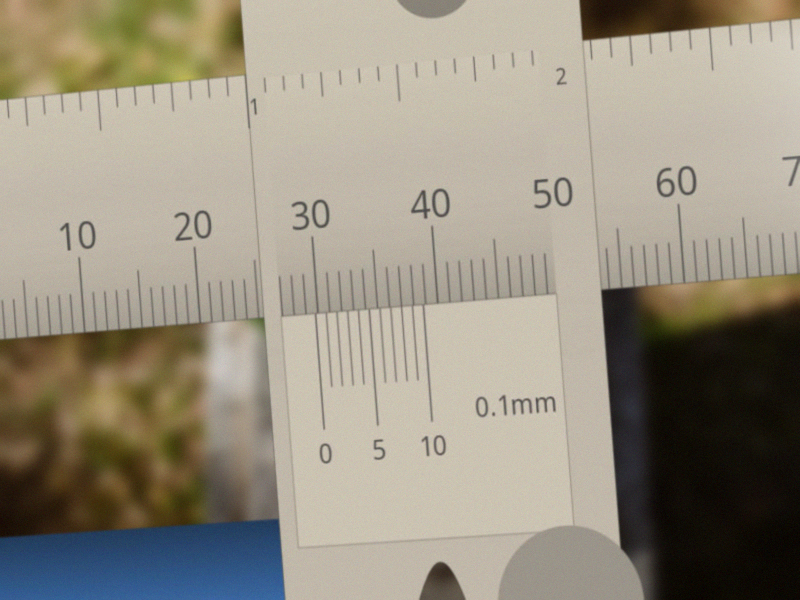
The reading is value=29.8 unit=mm
